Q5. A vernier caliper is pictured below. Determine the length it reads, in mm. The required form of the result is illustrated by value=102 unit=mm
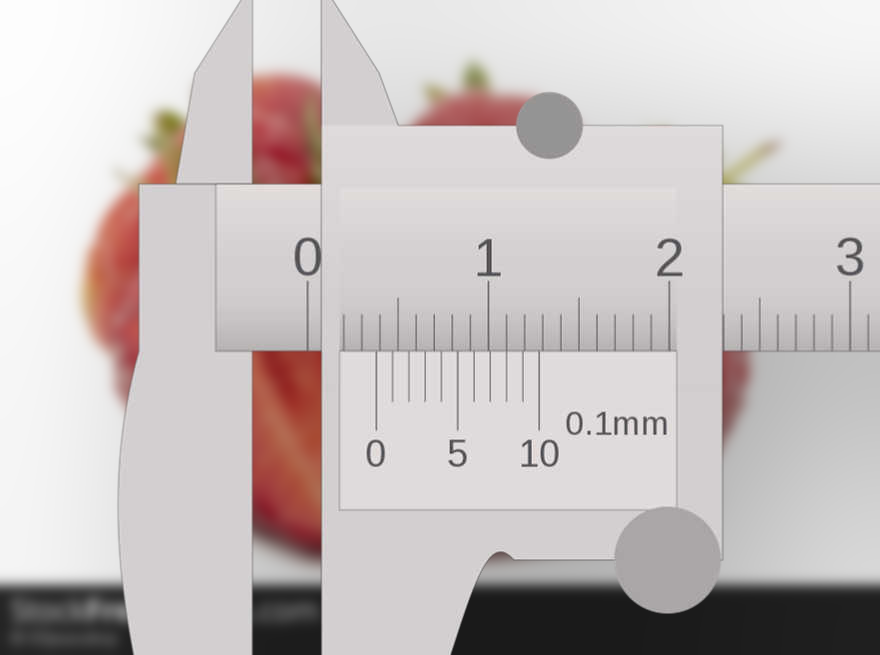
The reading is value=3.8 unit=mm
